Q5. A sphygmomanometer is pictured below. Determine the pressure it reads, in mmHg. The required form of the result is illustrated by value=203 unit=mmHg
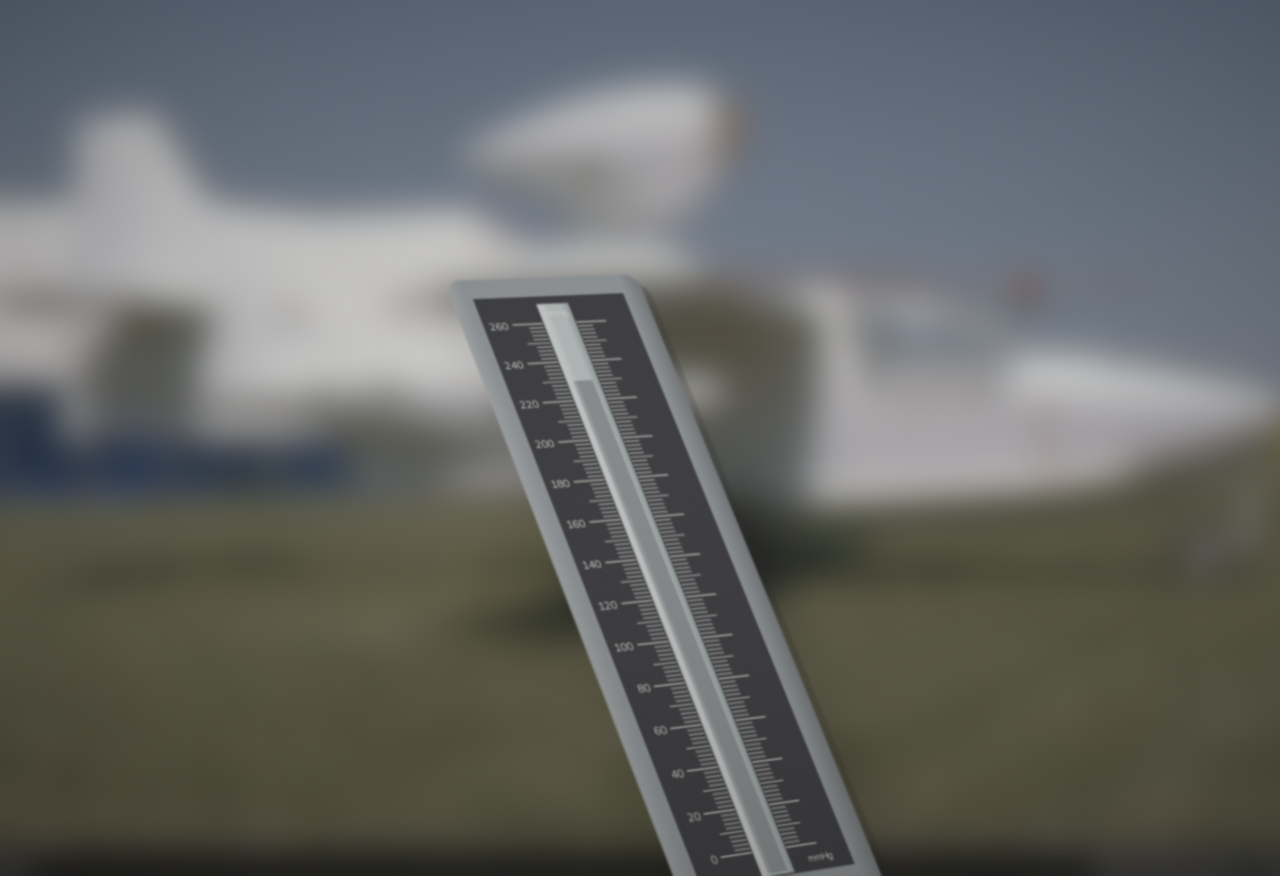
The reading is value=230 unit=mmHg
